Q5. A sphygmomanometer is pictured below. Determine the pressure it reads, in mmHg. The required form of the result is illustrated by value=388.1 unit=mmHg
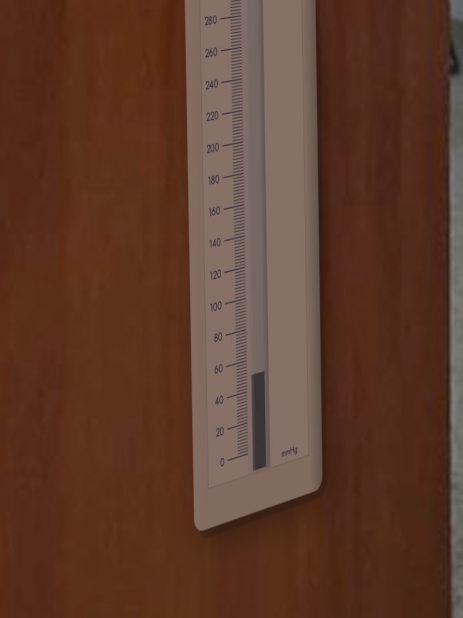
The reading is value=50 unit=mmHg
